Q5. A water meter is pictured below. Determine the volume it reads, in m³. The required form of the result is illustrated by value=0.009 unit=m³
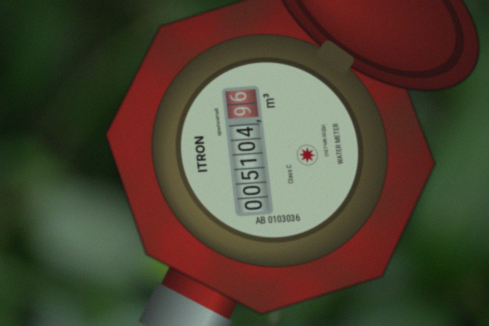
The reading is value=5104.96 unit=m³
